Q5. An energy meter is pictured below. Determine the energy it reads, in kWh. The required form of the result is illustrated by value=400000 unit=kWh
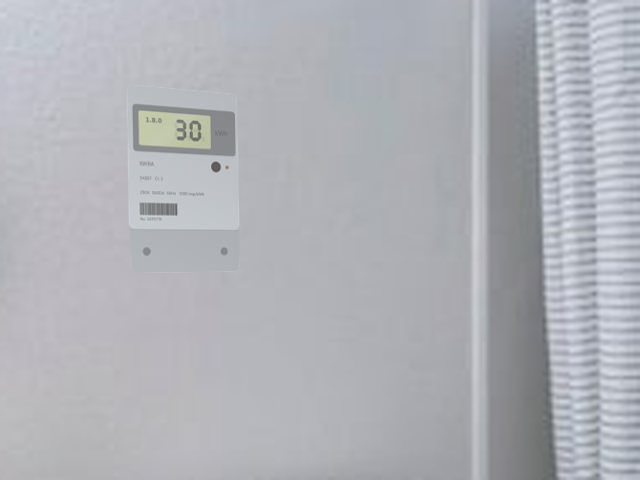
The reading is value=30 unit=kWh
